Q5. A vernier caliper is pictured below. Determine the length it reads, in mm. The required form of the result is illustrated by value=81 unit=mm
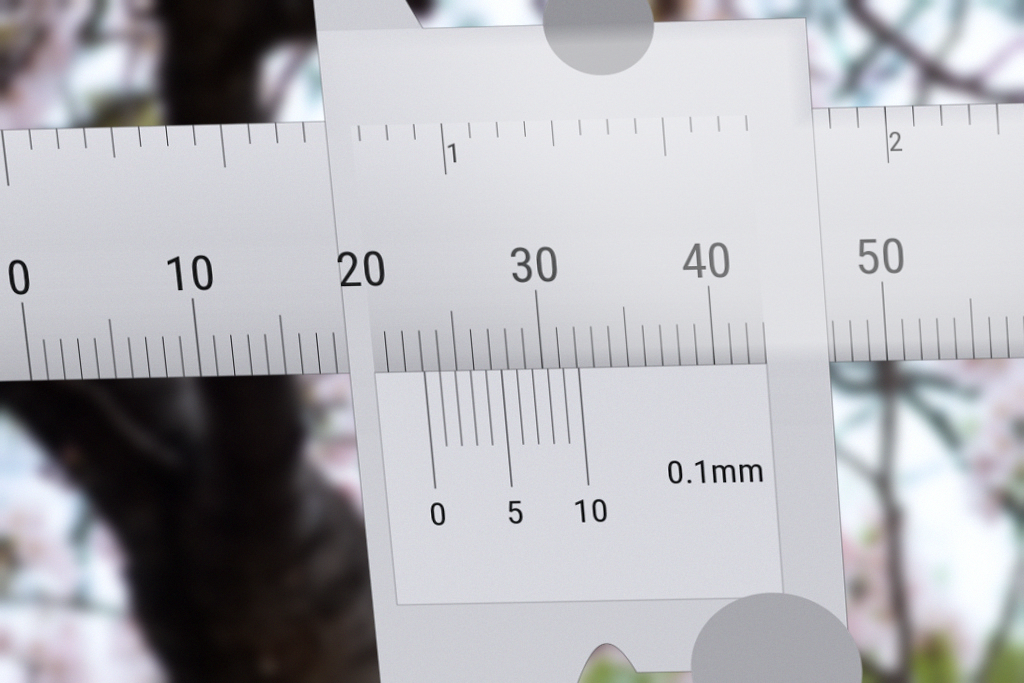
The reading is value=23.1 unit=mm
